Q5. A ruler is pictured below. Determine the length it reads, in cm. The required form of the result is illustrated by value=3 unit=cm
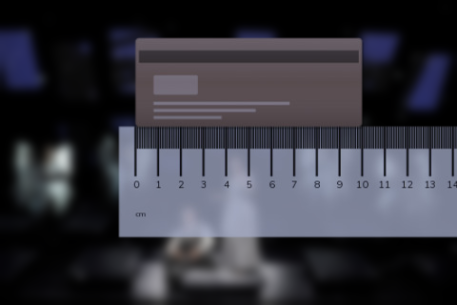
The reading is value=10 unit=cm
